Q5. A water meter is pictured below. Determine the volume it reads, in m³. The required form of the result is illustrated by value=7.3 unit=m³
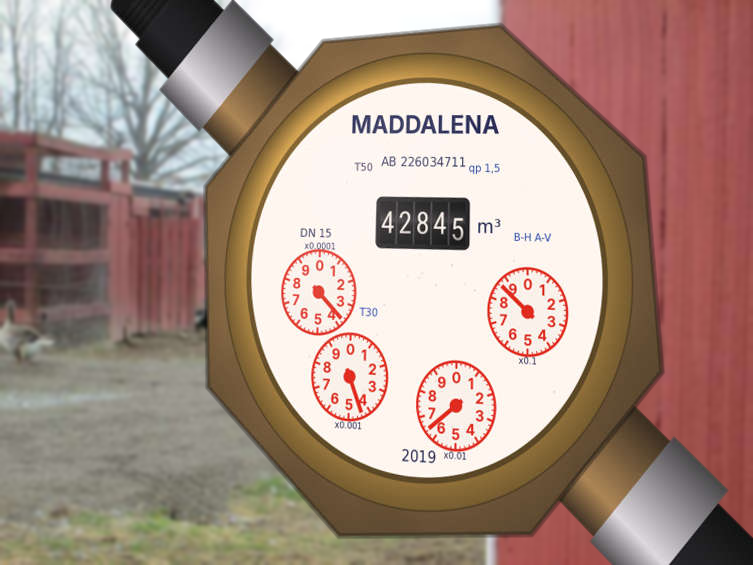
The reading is value=42844.8643 unit=m³
